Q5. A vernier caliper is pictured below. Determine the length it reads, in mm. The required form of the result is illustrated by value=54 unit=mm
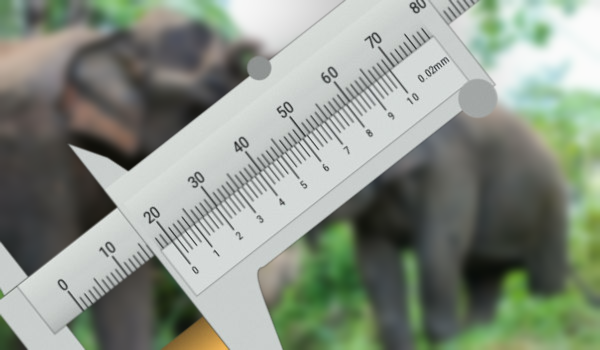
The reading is value=20.0 unit=mm
